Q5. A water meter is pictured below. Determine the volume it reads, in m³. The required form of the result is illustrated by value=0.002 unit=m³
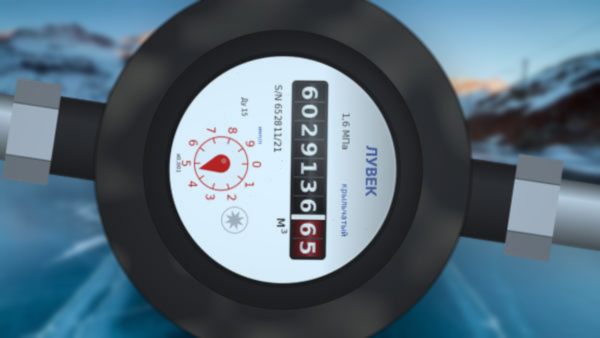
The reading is value=6029136.654 unit=m³
